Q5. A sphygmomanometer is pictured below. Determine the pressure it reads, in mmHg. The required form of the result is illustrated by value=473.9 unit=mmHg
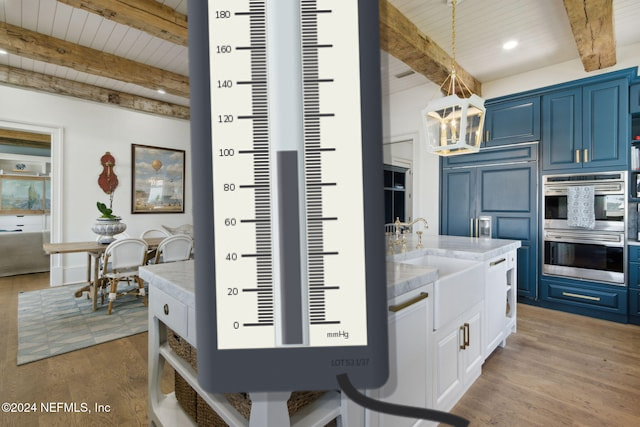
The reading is value=100 unit=mmHg
